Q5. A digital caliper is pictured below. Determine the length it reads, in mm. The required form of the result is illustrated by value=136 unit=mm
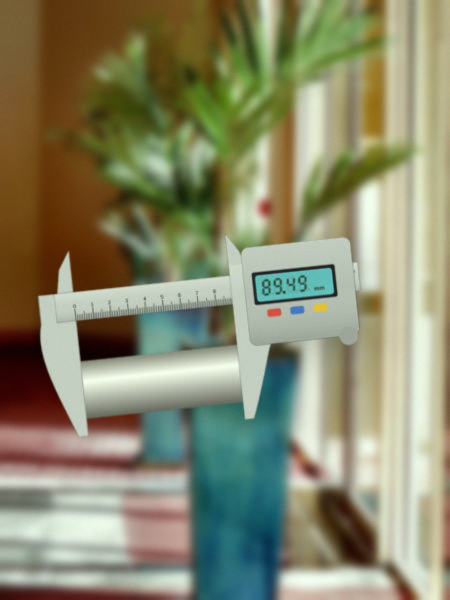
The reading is value=89.49 unit=mm
